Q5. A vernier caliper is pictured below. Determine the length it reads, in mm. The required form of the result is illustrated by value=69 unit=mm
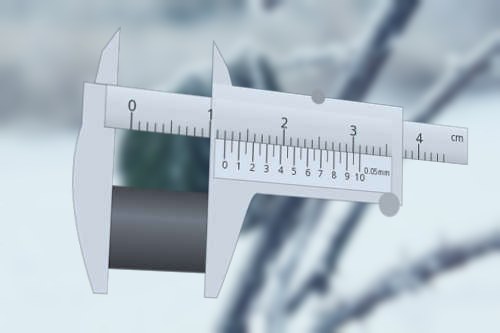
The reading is value=12.0 unit=mm
